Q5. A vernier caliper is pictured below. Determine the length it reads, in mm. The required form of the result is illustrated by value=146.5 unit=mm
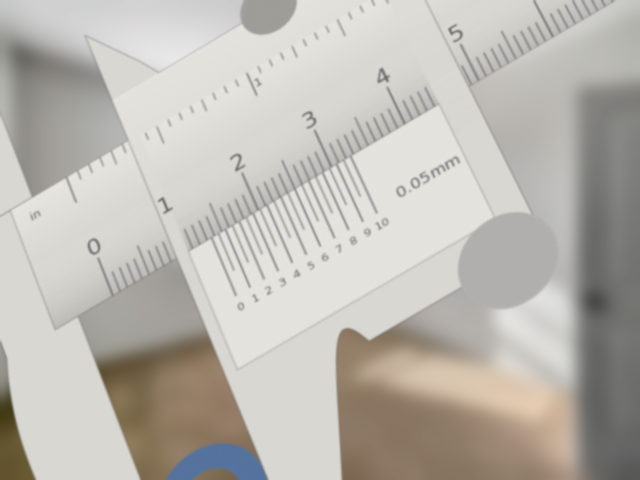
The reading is value=13.6 unit=mm
